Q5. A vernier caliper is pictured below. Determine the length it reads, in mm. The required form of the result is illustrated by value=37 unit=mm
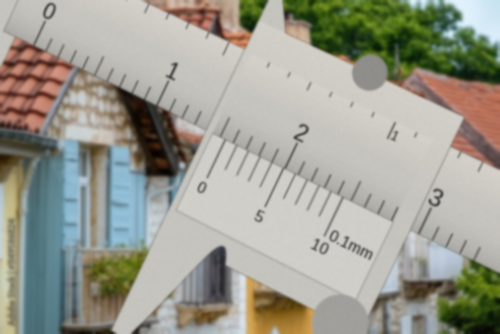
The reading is value=15.4 unit=mm
